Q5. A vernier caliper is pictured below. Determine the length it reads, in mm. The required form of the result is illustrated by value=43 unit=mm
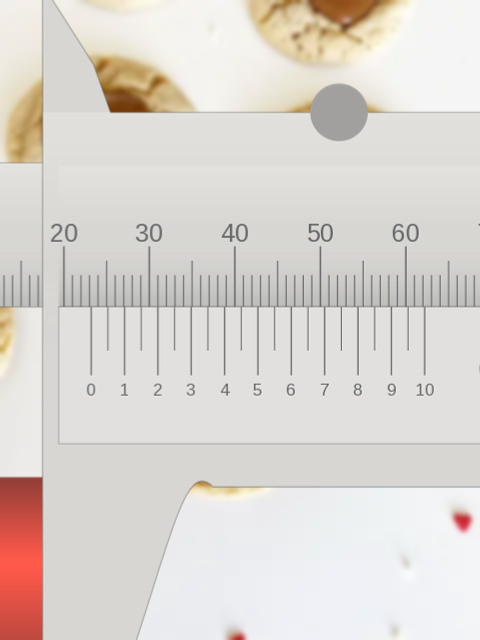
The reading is value=23.2 unit=mm
